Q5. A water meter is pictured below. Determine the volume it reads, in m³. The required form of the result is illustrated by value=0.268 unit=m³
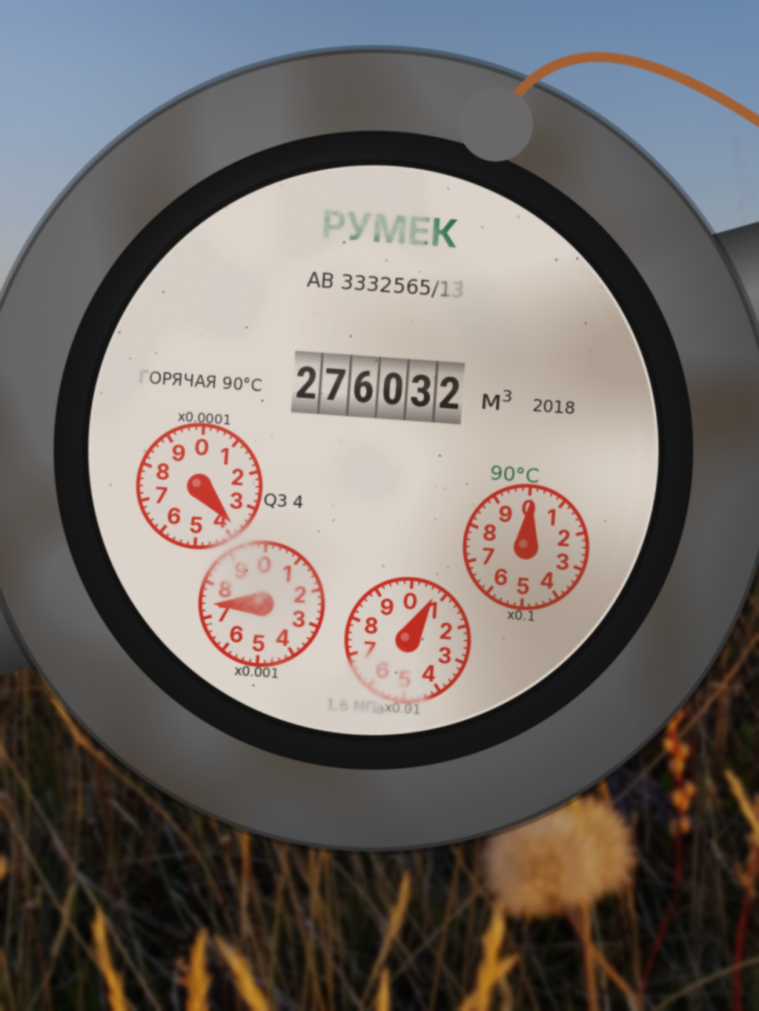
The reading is value=276032.0073 unit=m³
